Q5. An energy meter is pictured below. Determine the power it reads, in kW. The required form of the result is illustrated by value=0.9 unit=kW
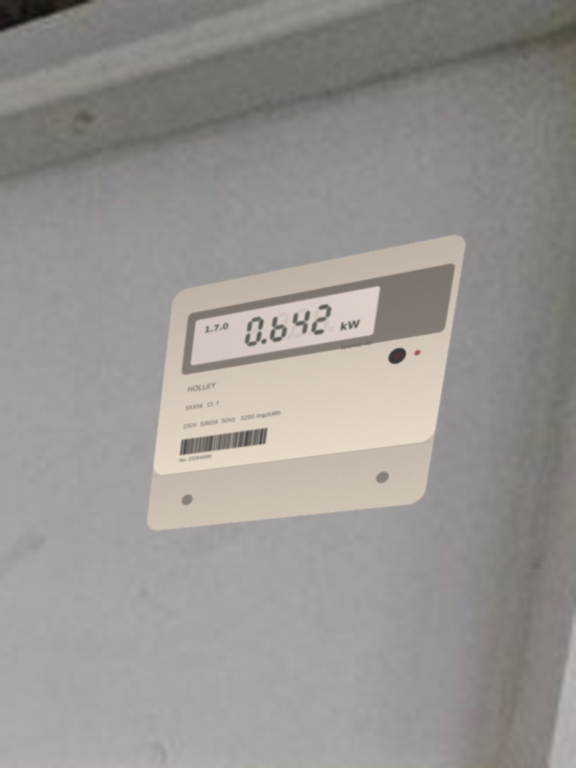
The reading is value=0.642 unit=kW
